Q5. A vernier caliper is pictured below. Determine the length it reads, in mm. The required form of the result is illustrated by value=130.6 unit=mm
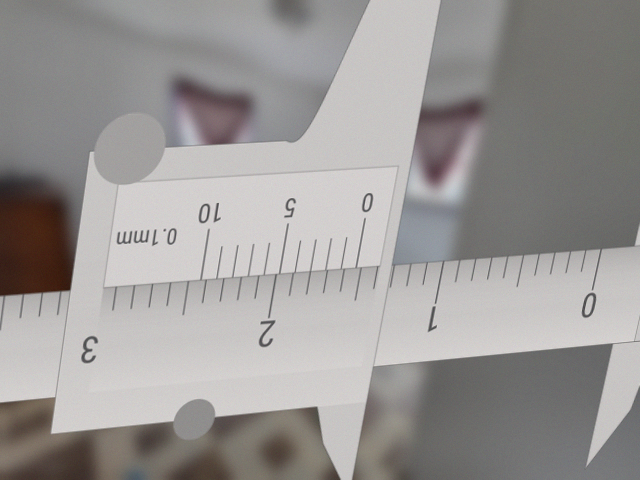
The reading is value=15.3 unit=mm
